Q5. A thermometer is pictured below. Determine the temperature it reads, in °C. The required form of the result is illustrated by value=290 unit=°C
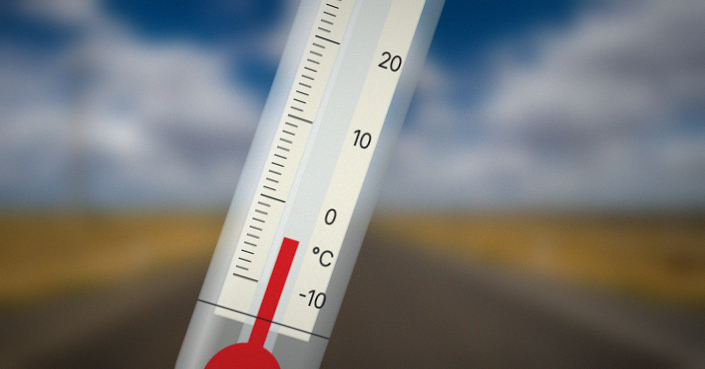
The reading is value=-4 unit=°C
